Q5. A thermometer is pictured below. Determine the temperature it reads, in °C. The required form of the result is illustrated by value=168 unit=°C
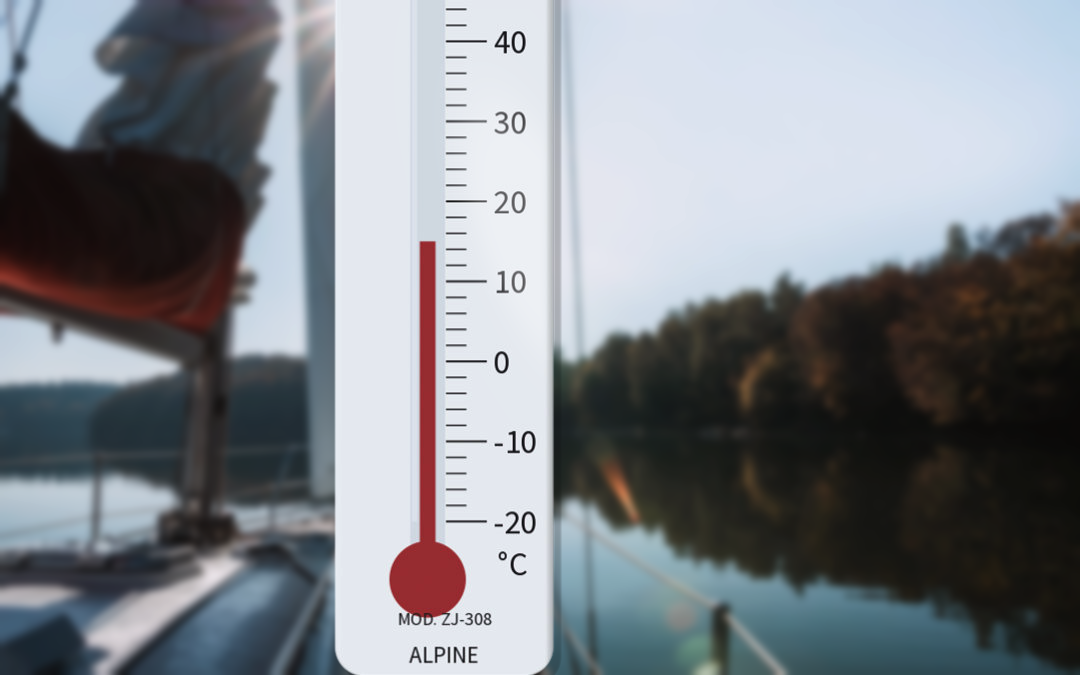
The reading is value=15 unit=°C
